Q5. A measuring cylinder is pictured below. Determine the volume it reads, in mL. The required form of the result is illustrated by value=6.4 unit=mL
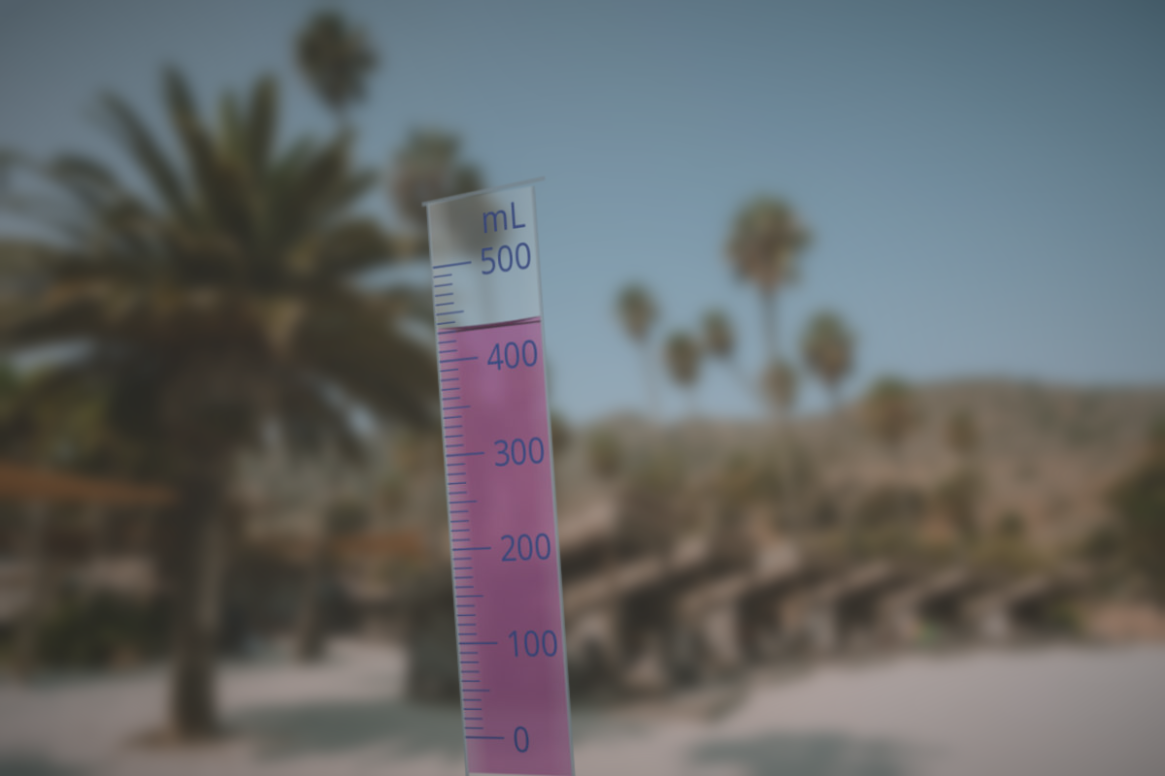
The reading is value=430 unit=mL
